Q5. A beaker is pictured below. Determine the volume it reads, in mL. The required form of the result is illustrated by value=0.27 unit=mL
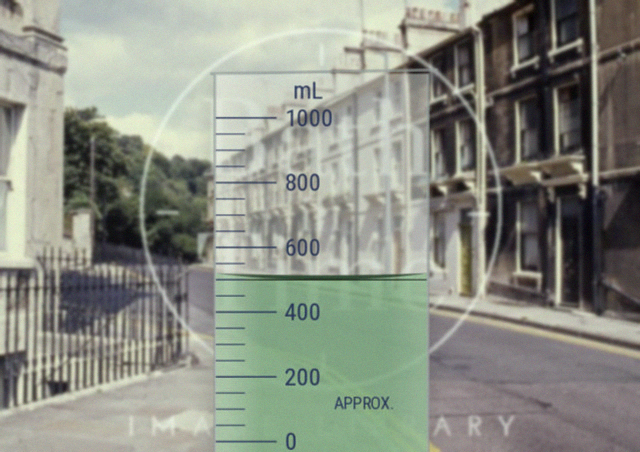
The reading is value=500 unit=mL
